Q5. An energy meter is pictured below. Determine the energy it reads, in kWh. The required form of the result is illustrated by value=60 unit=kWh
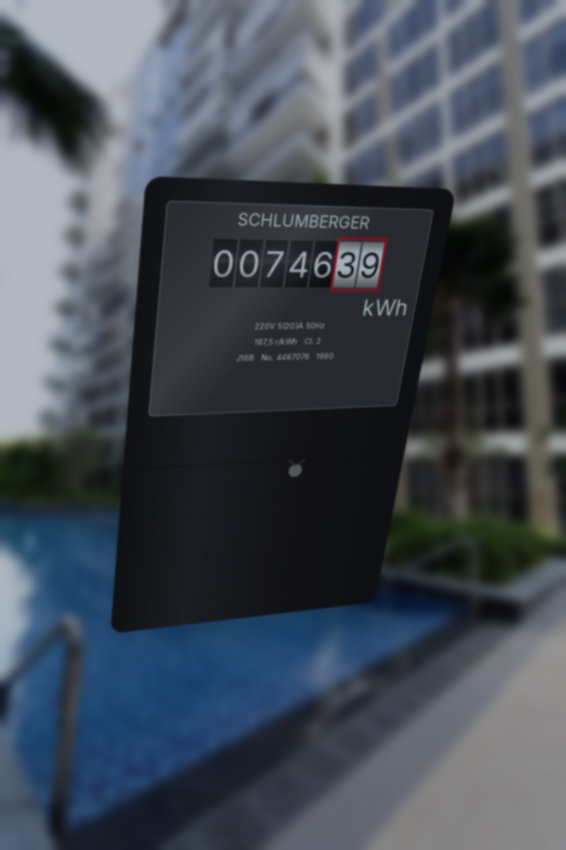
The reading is value=746.39 unit=kWh
